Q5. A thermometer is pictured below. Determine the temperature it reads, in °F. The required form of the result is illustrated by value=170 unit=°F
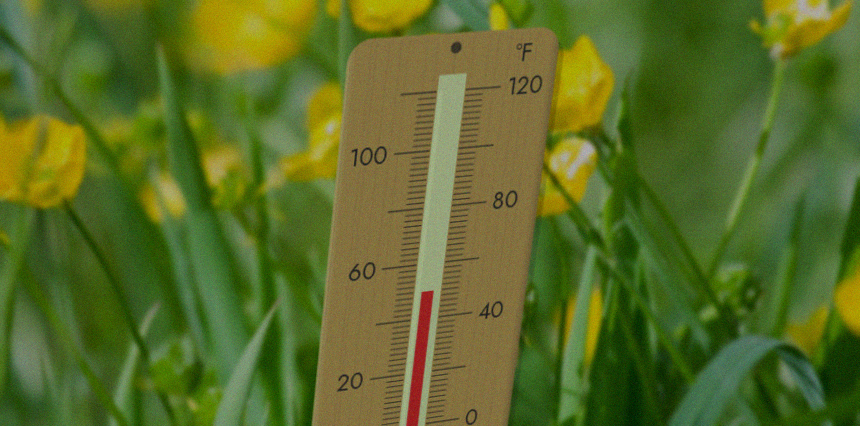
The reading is value=50 unit=°F
